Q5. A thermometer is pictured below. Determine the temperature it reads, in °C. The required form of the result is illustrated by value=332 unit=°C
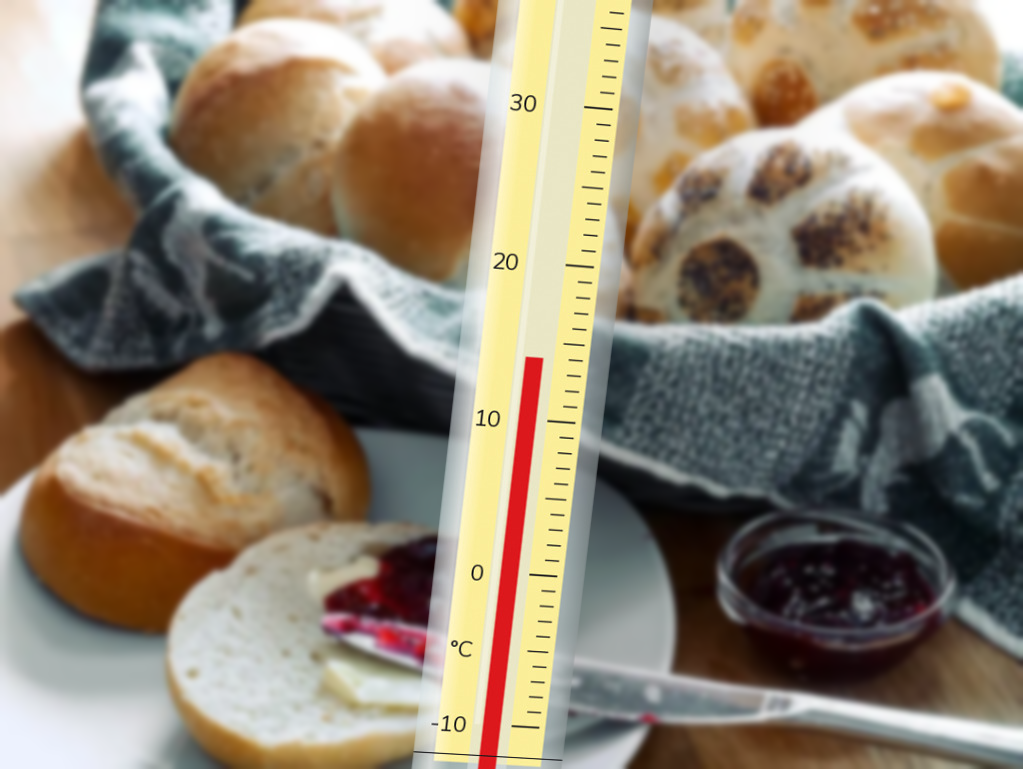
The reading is value=14 unit=°C
